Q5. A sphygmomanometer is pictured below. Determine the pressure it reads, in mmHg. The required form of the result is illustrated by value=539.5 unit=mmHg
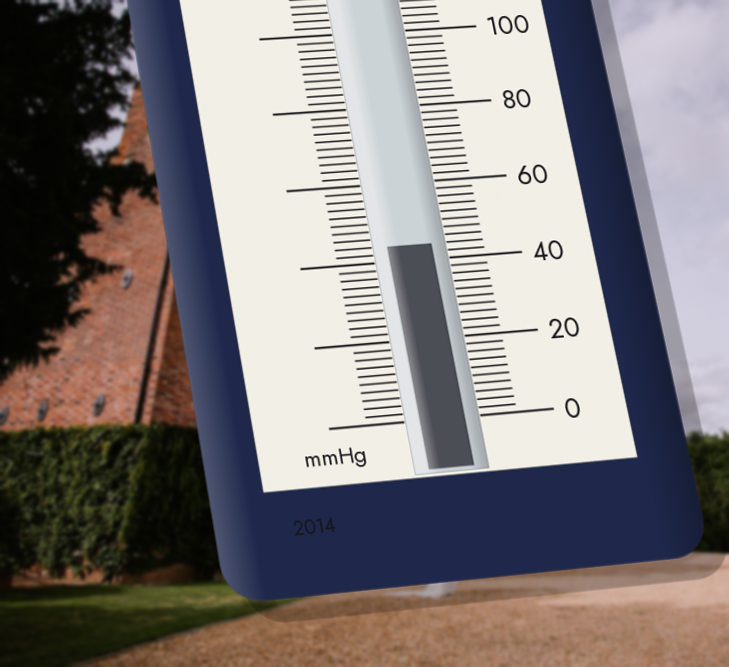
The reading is value=44 unit=mmHg
